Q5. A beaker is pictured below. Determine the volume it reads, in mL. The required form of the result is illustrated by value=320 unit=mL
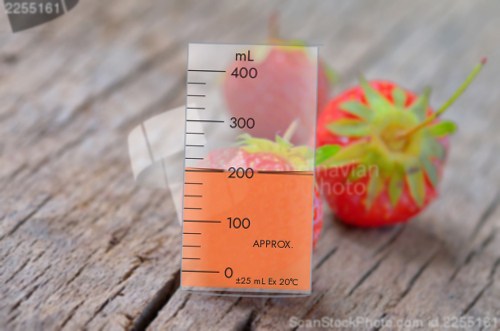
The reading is value=200 unit=mL
